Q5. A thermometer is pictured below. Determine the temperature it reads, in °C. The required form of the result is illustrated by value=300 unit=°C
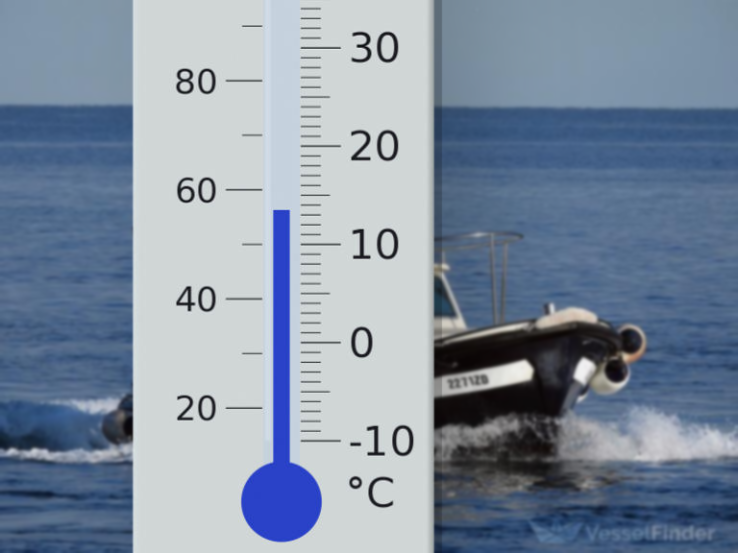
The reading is value=13.5 unit=°C
